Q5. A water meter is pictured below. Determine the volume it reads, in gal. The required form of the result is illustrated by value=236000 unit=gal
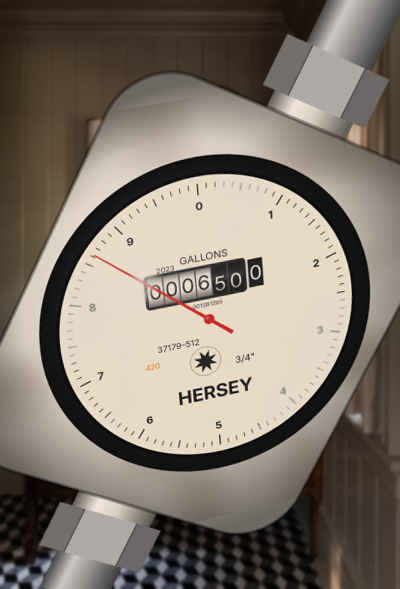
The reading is value=6498.6 unit=gal
